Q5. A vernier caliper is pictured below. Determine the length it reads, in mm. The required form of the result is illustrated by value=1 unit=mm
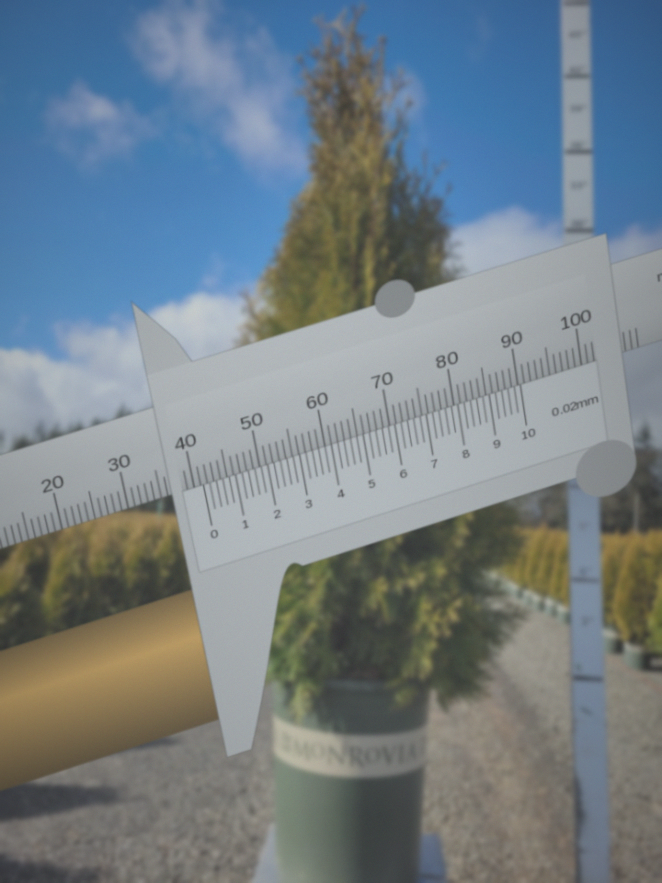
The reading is value=41.4 unit=mm
